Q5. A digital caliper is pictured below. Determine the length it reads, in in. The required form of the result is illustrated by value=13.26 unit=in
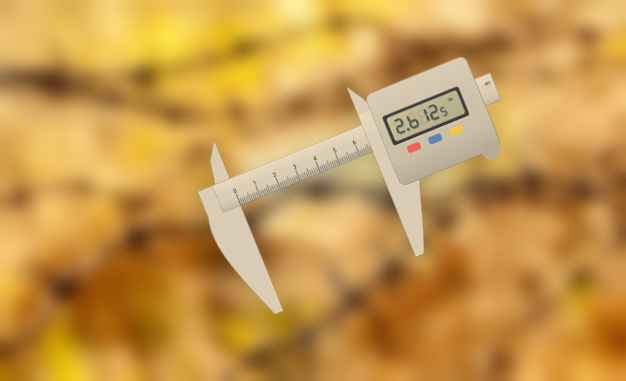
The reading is value=2.6125 unit=in
